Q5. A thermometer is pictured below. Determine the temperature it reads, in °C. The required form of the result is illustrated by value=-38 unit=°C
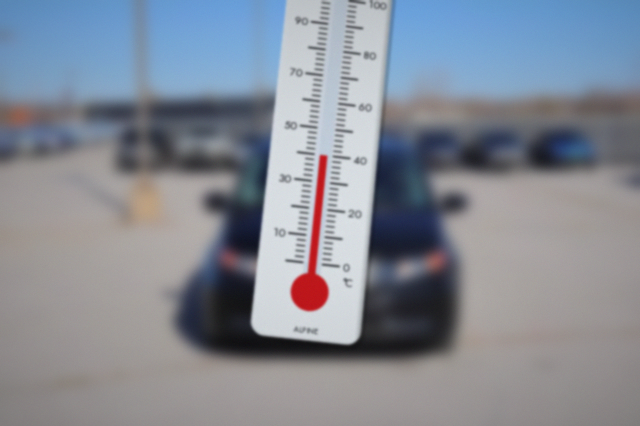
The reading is value=40 unit=°C
